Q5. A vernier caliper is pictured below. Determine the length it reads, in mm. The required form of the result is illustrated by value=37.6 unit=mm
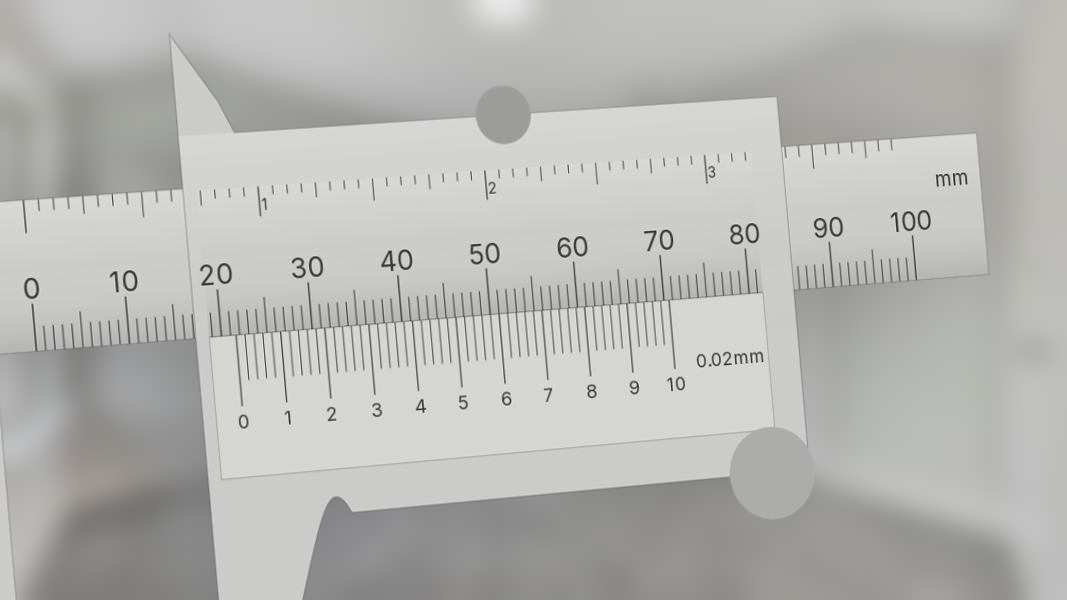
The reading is value=21.6 unit=mm
